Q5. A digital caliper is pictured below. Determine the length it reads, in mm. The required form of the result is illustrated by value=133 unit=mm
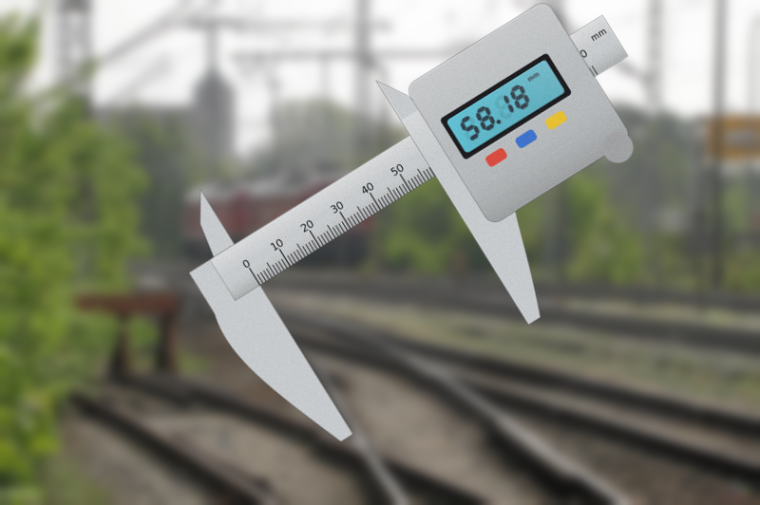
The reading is value=58.18 unit=mm
